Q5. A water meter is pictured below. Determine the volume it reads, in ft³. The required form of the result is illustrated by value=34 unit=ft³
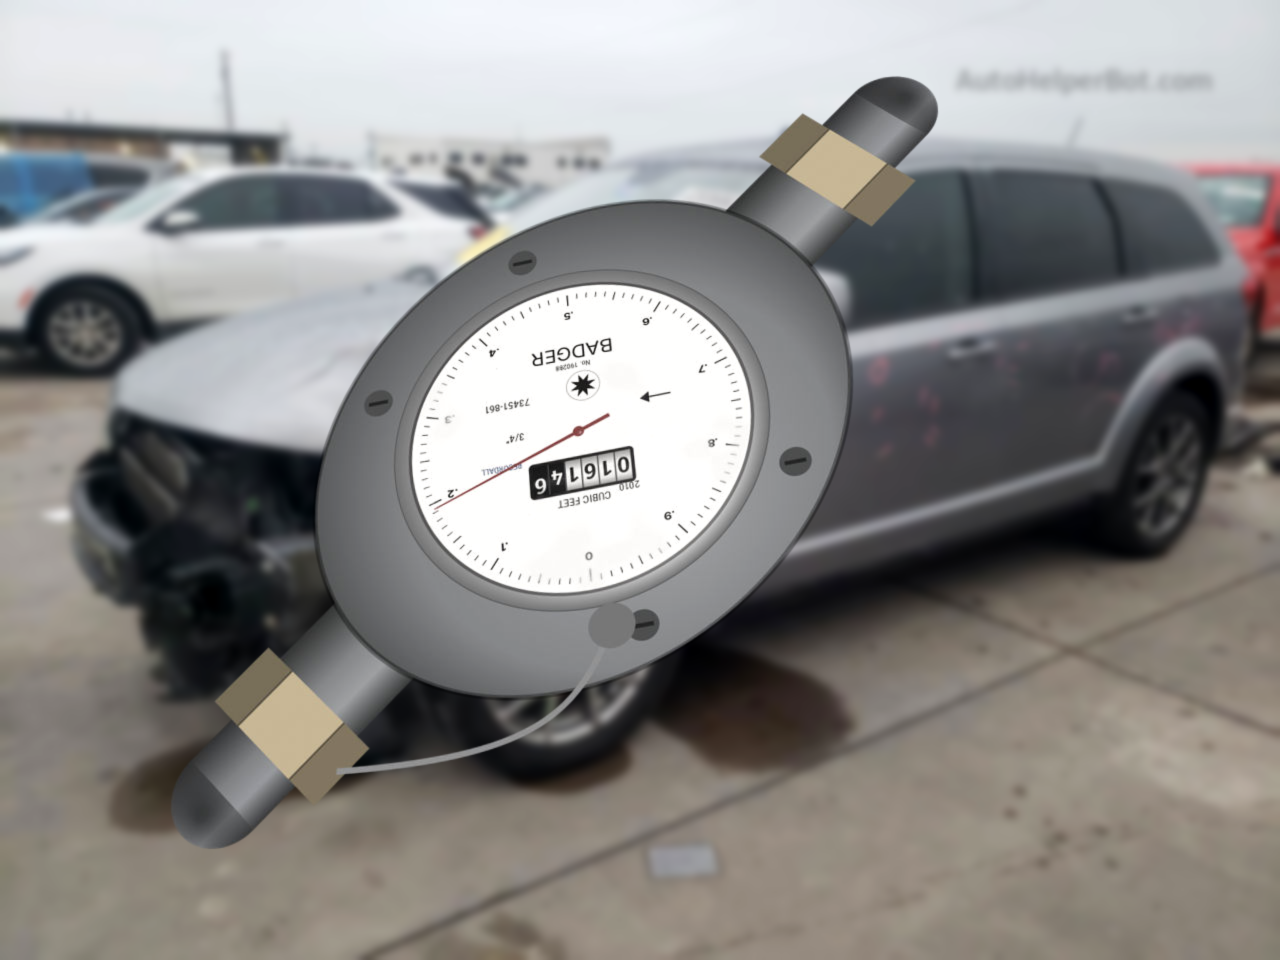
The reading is value=16146.19 unit=ft³
